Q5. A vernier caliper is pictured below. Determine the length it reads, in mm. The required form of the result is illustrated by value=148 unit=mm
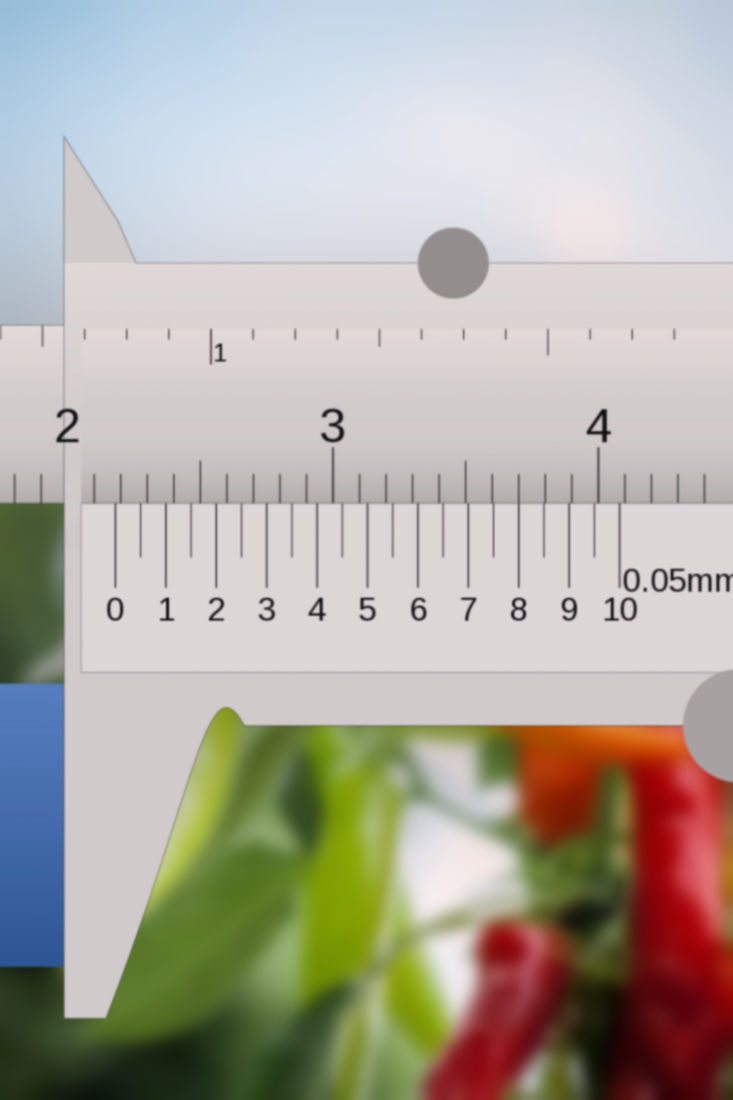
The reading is value=21.8 unit=mm
